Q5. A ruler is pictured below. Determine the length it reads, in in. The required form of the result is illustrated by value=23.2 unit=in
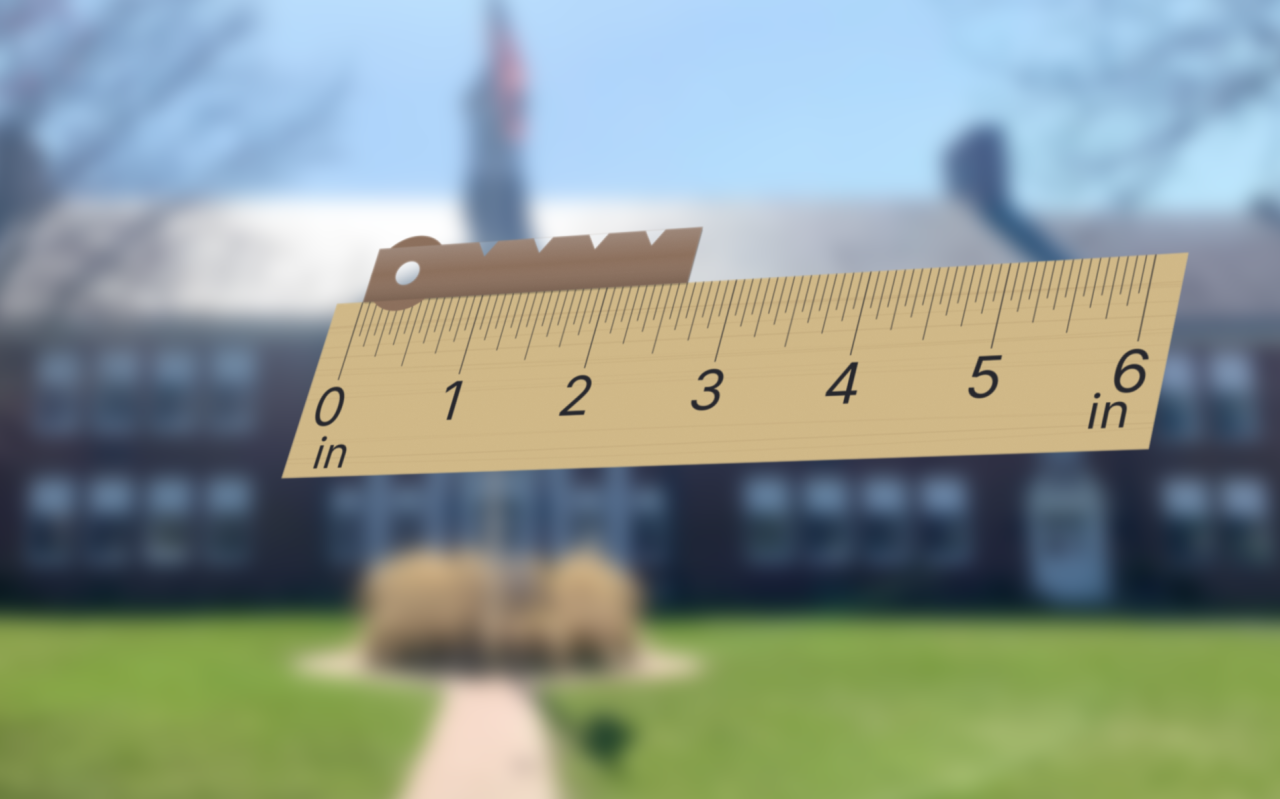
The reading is value=2.625 unit=in
